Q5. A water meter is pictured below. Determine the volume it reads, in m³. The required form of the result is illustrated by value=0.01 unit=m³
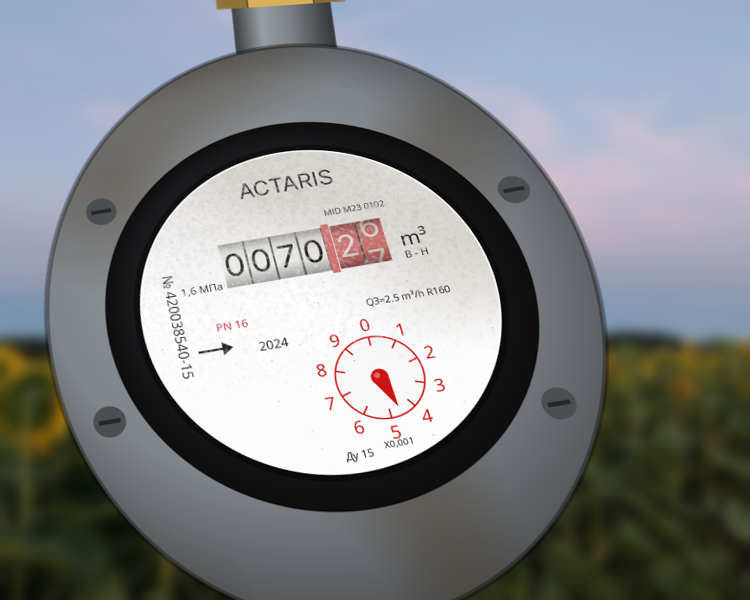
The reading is value=70.264 unit=m³
